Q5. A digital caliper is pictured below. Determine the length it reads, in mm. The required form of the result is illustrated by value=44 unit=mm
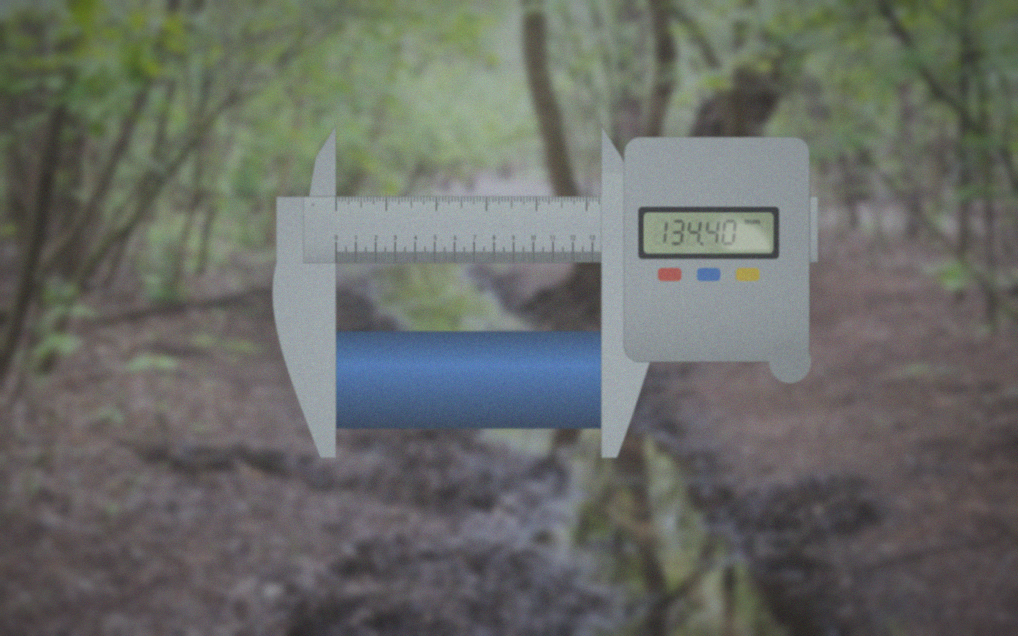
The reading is value=134.40 unit=mm
